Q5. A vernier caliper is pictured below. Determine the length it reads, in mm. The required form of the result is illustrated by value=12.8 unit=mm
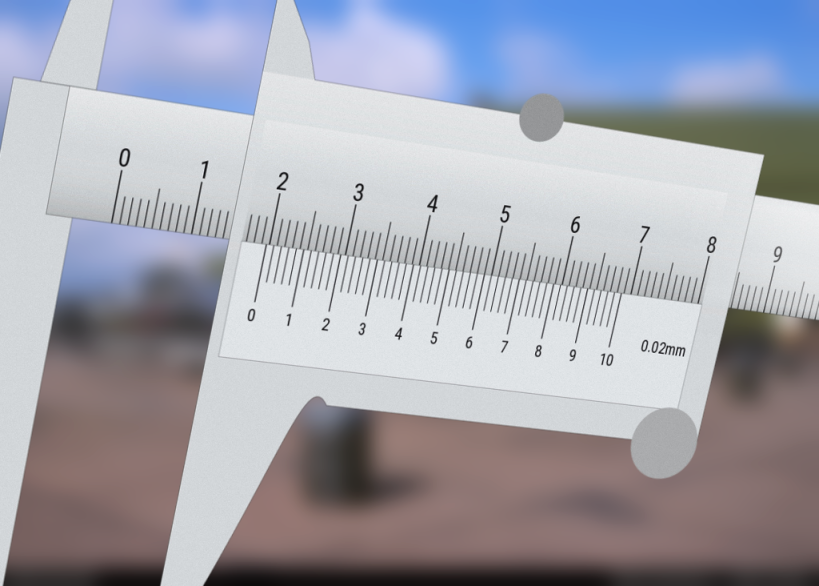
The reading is value=19.6 unit=mm
